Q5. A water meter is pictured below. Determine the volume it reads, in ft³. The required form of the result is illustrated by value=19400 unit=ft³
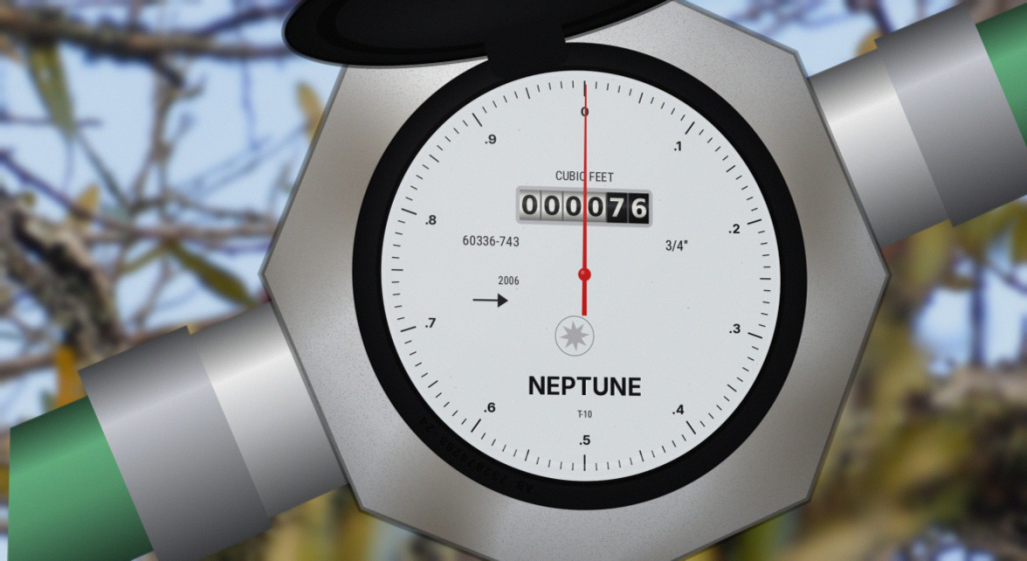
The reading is value=76.00 unit=ft³
